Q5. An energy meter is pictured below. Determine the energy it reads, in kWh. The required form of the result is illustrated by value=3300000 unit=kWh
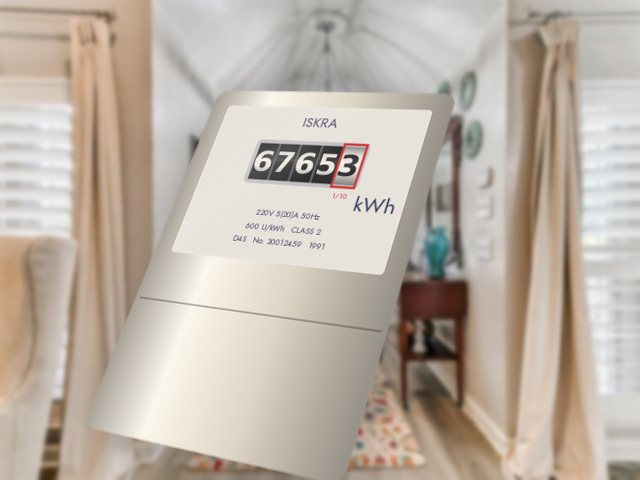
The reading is value=6765.3 unit=kWh
